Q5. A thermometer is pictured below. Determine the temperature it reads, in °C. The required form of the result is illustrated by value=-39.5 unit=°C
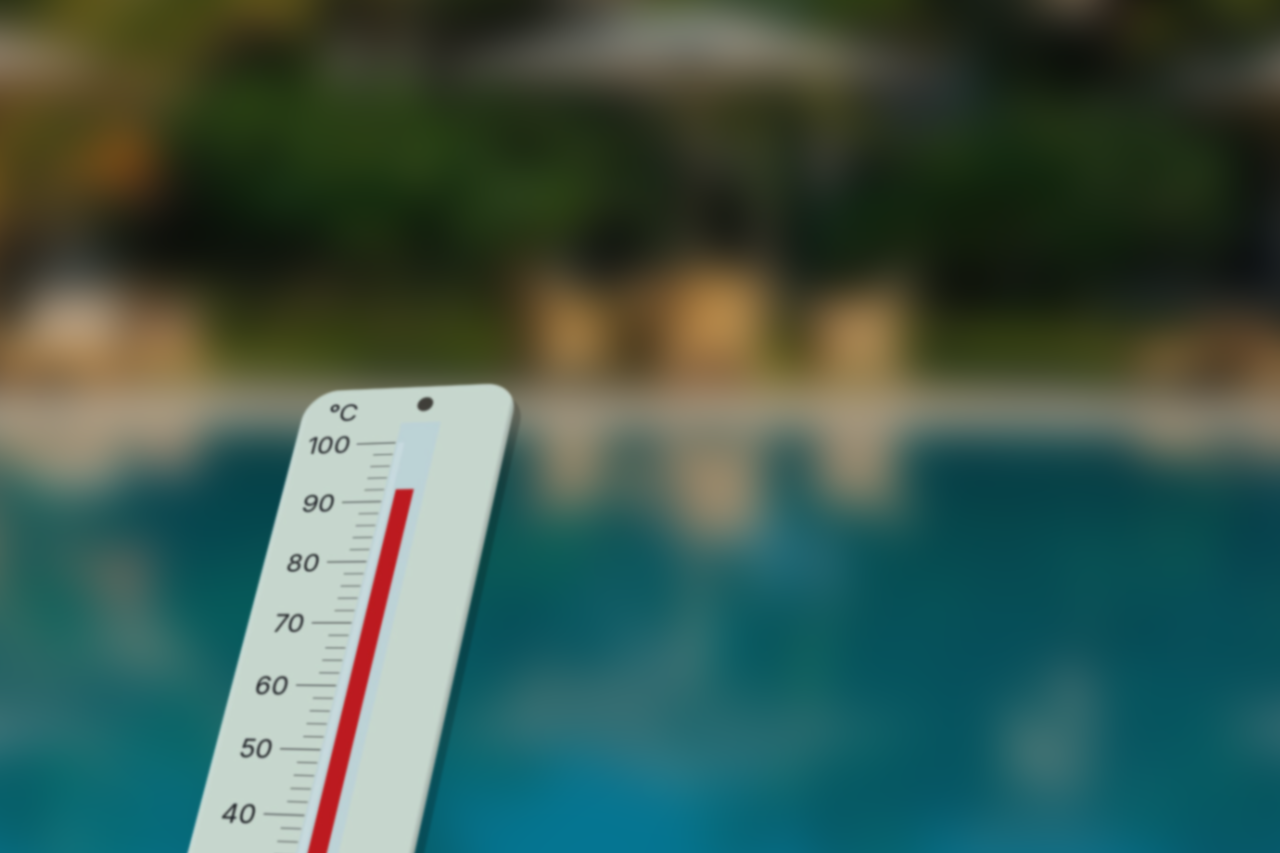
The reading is value=92 unit=°C
